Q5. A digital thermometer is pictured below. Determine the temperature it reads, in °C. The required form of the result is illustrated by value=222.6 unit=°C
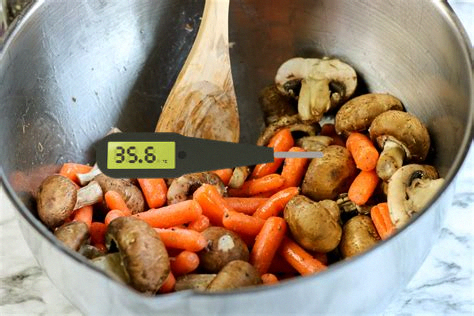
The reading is value=35.6 unit=°C
